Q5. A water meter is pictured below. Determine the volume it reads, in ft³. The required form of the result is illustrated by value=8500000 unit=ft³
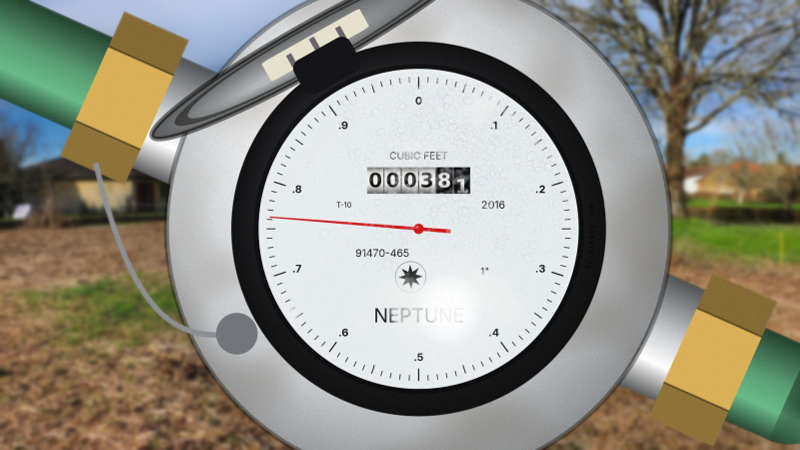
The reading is value=380.76 unit=ft³
